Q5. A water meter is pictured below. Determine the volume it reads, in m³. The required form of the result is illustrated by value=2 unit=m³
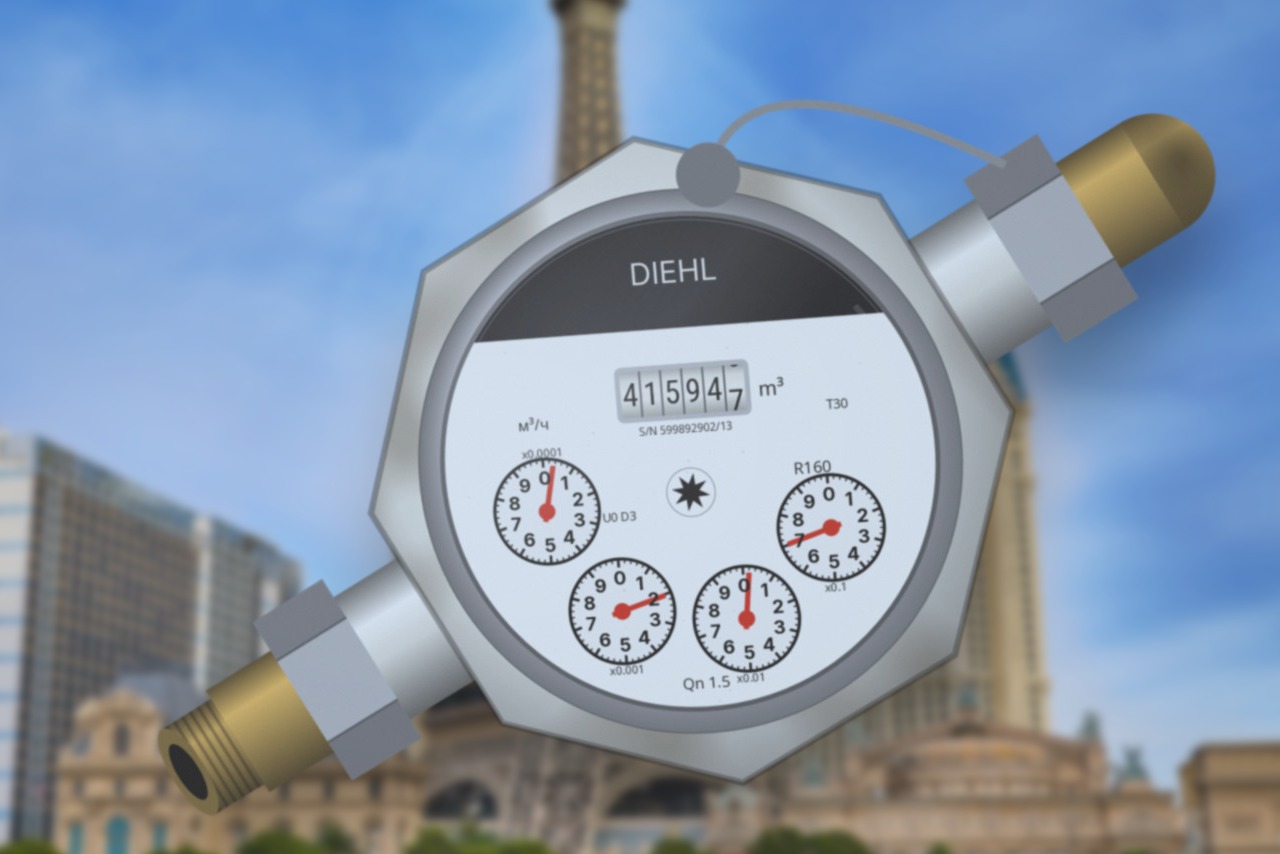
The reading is value=415946.7020 unit=m³
